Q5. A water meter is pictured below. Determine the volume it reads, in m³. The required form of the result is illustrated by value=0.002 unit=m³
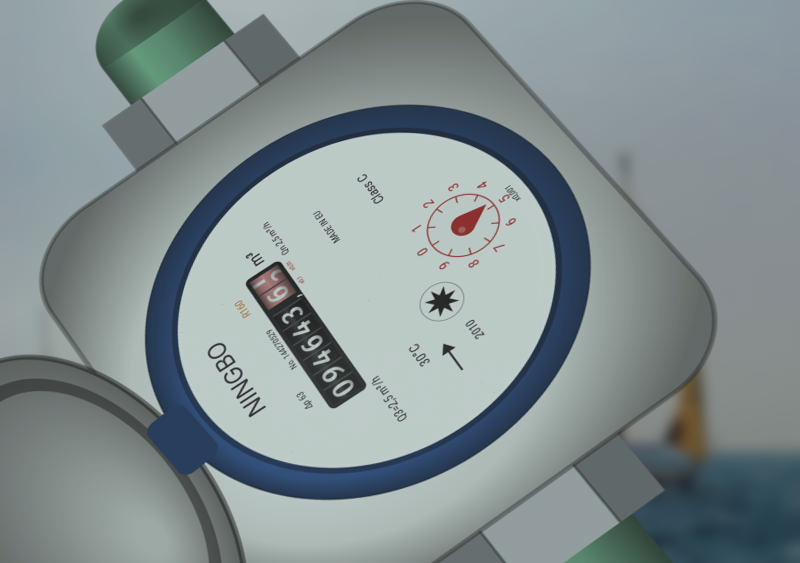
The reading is value=94643.614 unit=m³
